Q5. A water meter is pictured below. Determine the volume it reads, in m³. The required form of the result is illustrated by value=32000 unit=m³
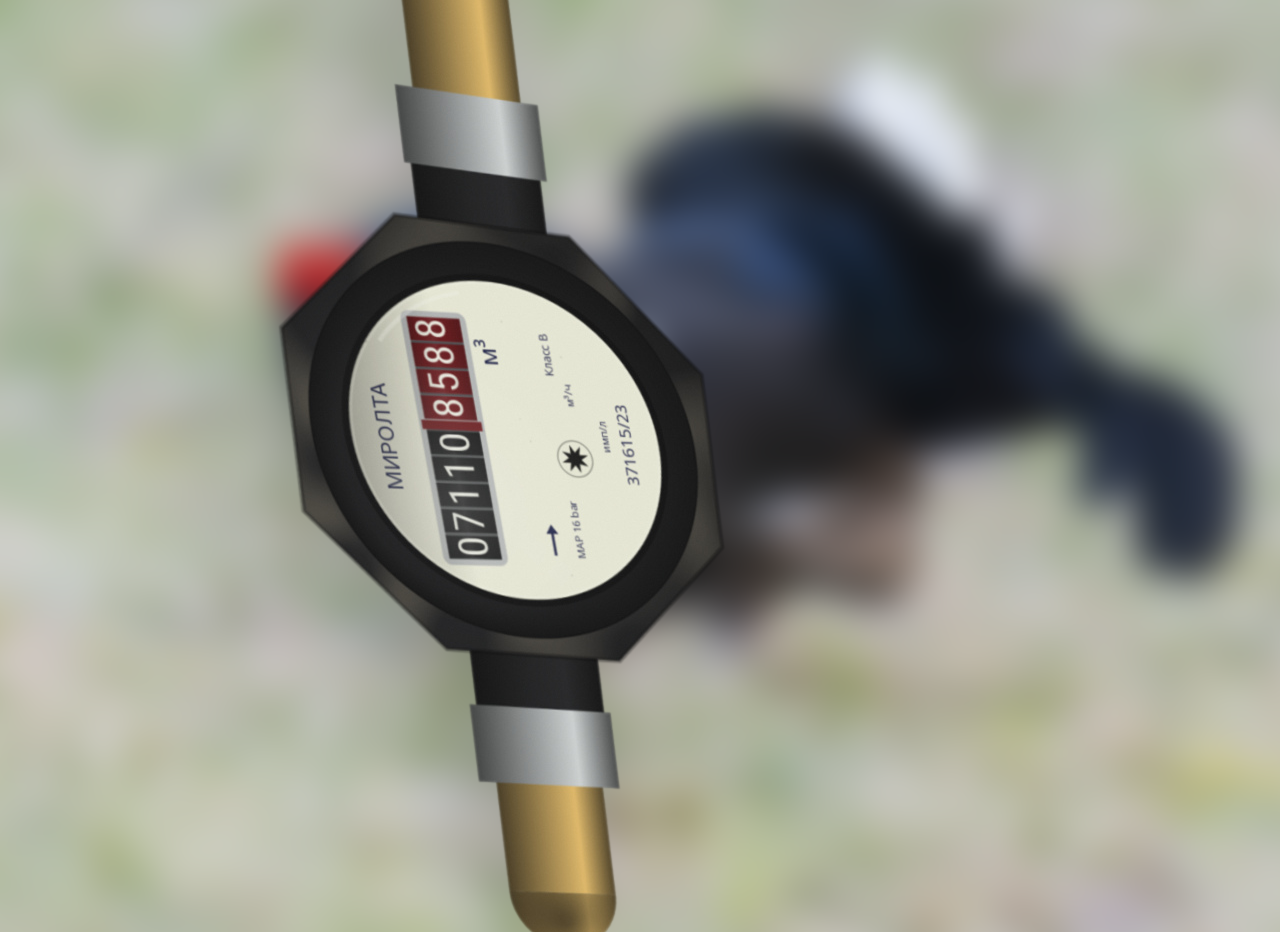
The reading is value=7110.8588 unit=m³
